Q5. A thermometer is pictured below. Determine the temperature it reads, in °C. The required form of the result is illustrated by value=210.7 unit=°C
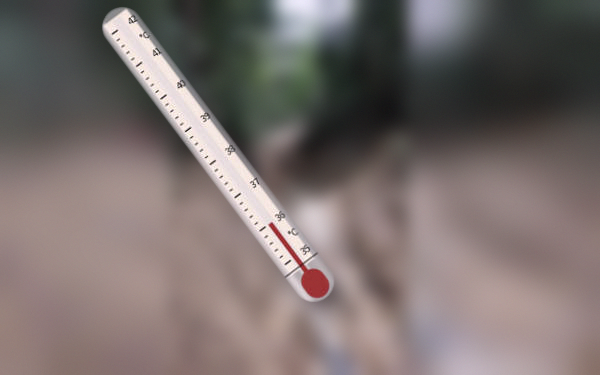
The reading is value=36 unit=°C
